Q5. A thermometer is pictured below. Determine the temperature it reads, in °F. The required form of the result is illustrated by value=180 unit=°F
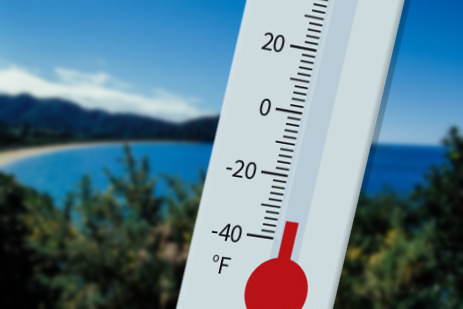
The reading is value=-34 unit=°F
